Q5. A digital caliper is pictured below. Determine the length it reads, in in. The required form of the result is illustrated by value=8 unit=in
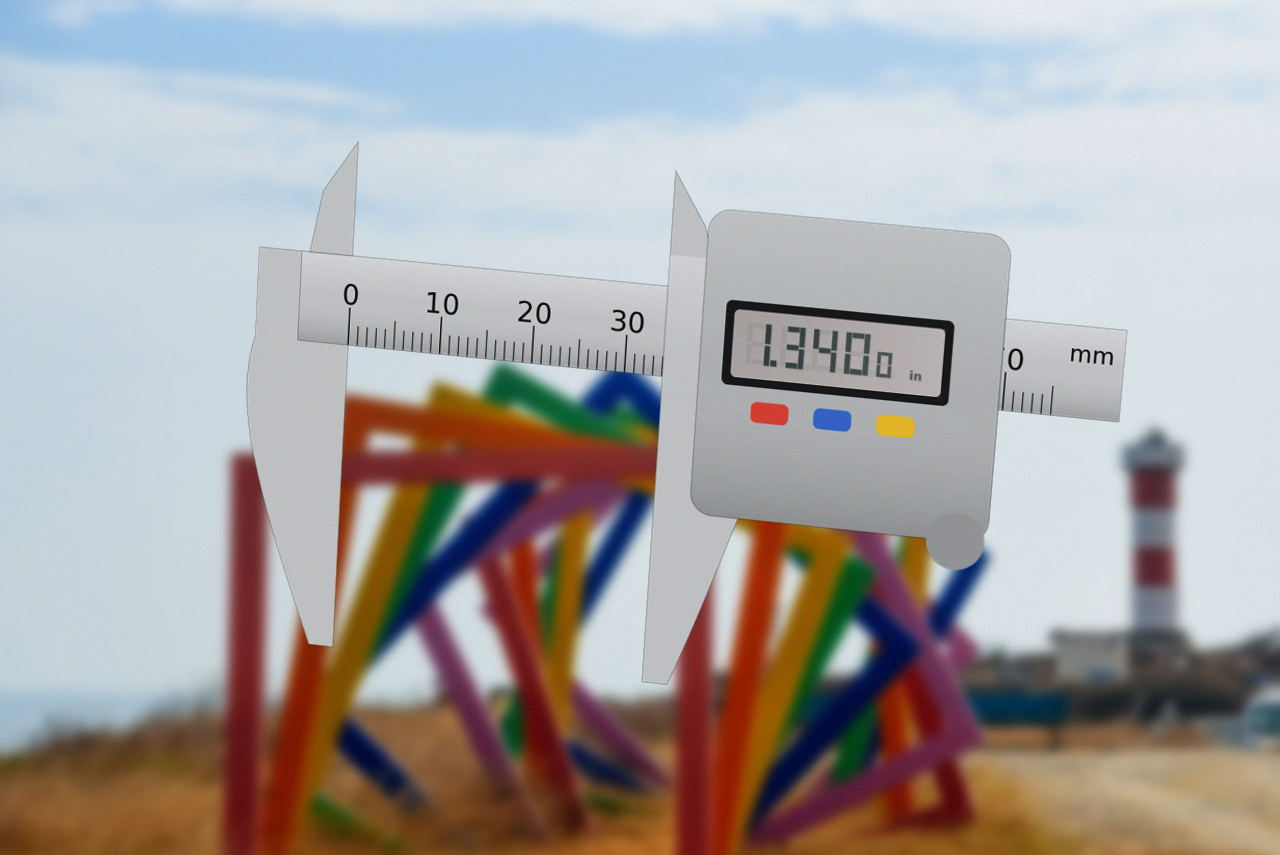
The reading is value=1.3400 unit=in
